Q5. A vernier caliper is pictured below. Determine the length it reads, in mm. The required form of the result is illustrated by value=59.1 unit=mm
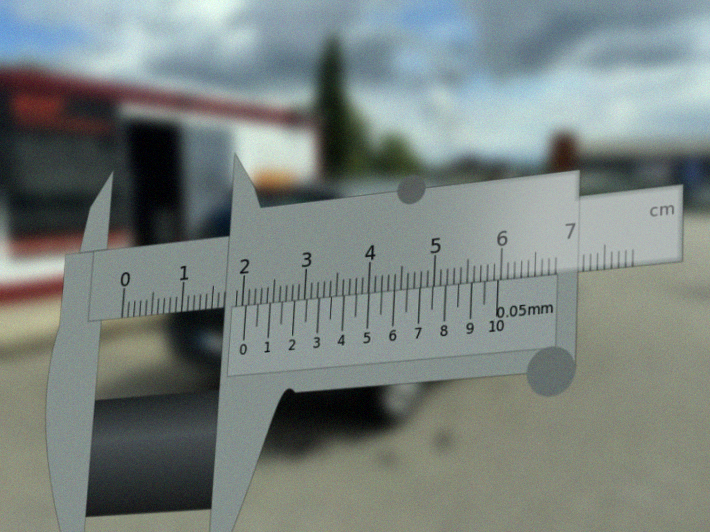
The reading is value=20.6 unit=mm
